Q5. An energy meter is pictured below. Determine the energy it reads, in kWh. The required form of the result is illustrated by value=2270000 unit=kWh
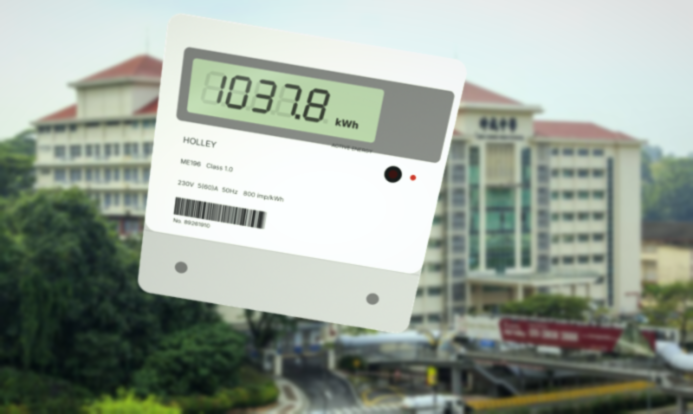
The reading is value=1037.8 unit=kWh
